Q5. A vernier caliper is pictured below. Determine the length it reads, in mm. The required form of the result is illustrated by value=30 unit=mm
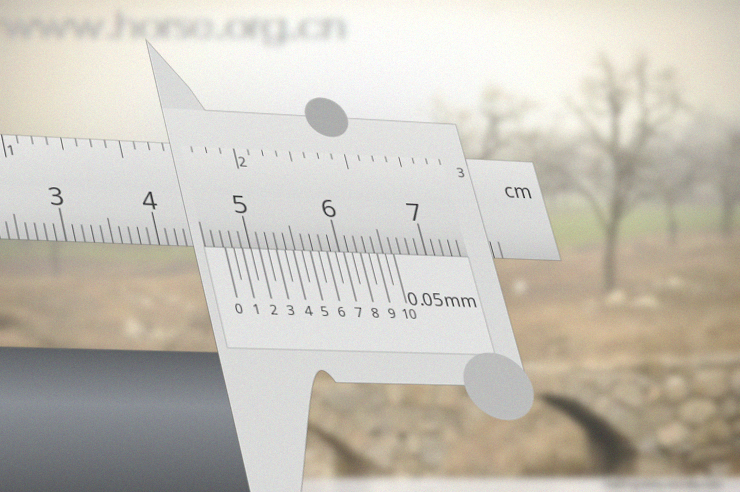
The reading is value=47.2 unit=mm
